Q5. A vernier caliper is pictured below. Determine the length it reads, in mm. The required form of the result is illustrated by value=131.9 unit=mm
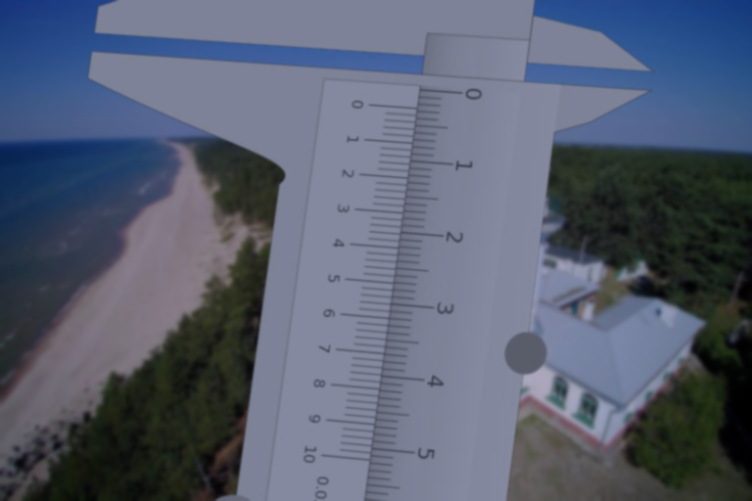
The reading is value=2.6 unit=mm
